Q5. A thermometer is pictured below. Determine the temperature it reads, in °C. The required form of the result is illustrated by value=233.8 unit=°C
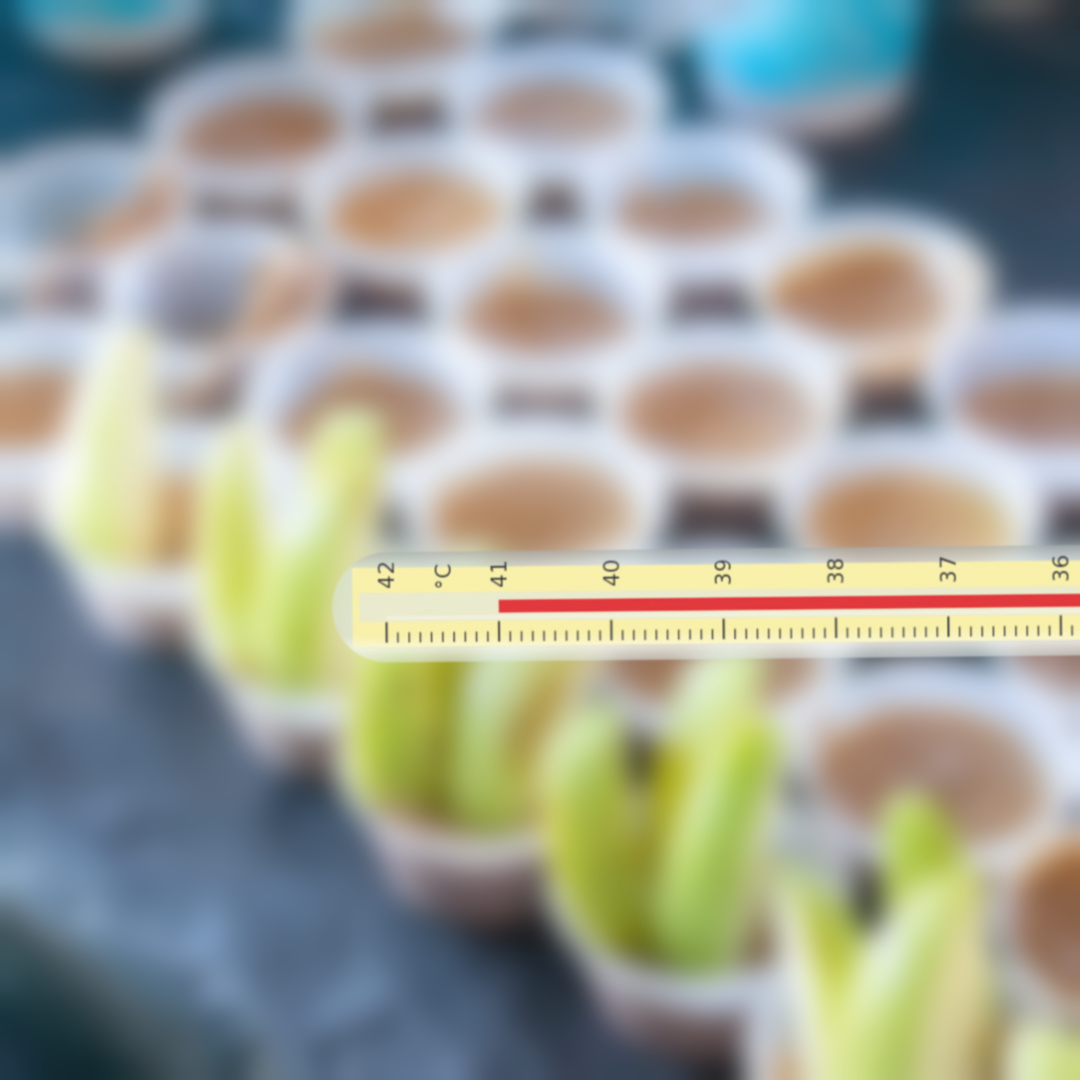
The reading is value=41 unit=°C
